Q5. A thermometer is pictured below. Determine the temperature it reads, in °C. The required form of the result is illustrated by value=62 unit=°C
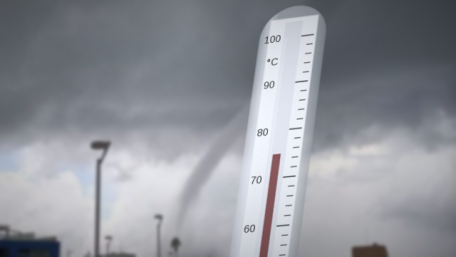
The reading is value=75 unit=°C
